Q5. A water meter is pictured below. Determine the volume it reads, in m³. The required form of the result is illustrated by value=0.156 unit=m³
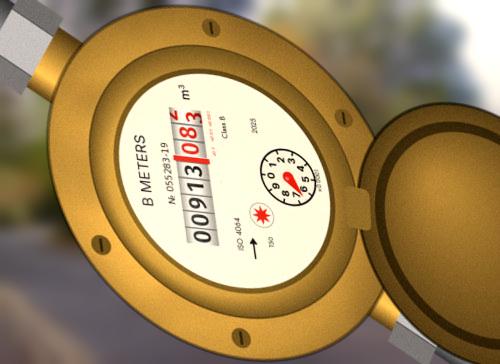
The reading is value=913.0826 unit=m³
